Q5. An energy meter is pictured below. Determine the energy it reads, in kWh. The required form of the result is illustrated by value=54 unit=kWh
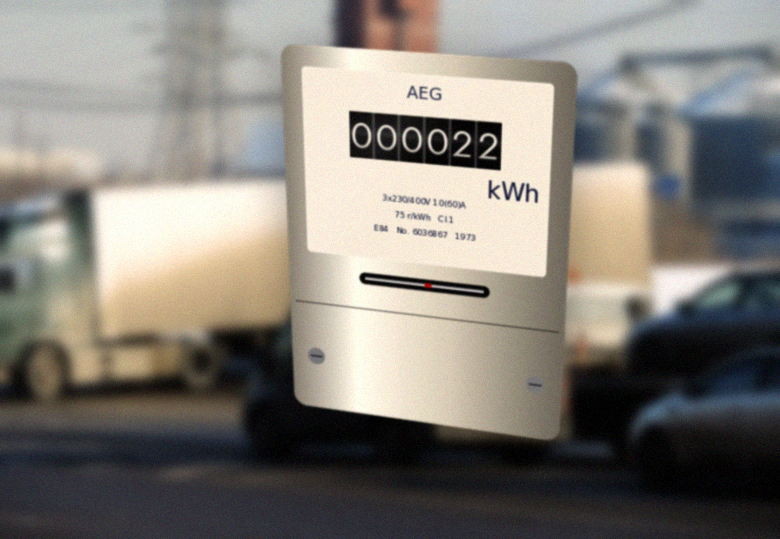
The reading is value=22 unit=kWh
